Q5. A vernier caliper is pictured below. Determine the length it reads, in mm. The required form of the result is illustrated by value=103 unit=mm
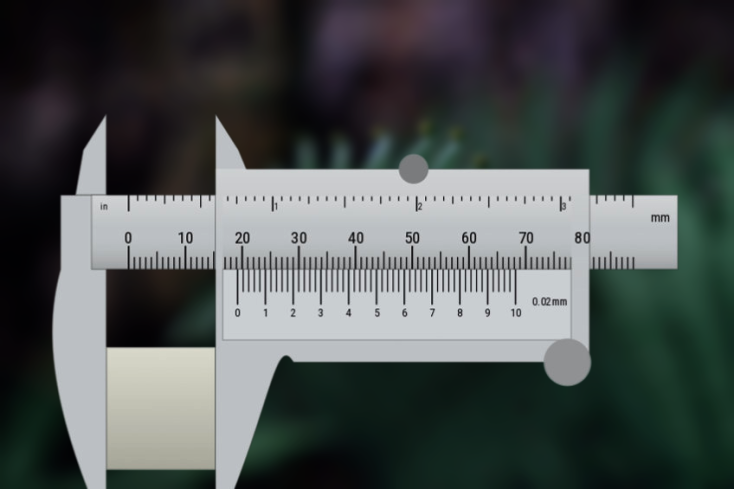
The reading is value=19.2 unit=mm
